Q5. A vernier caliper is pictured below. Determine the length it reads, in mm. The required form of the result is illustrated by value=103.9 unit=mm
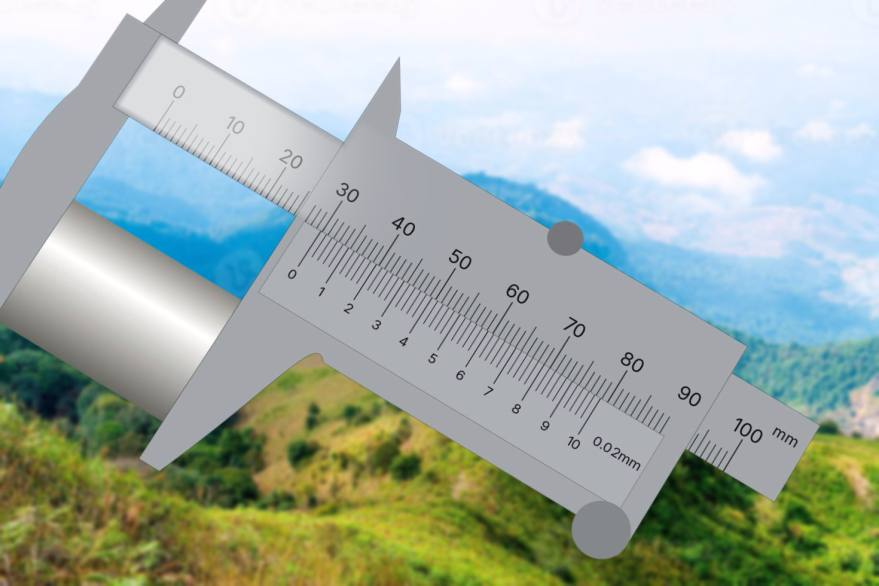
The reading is value=29.8 unit=mm
